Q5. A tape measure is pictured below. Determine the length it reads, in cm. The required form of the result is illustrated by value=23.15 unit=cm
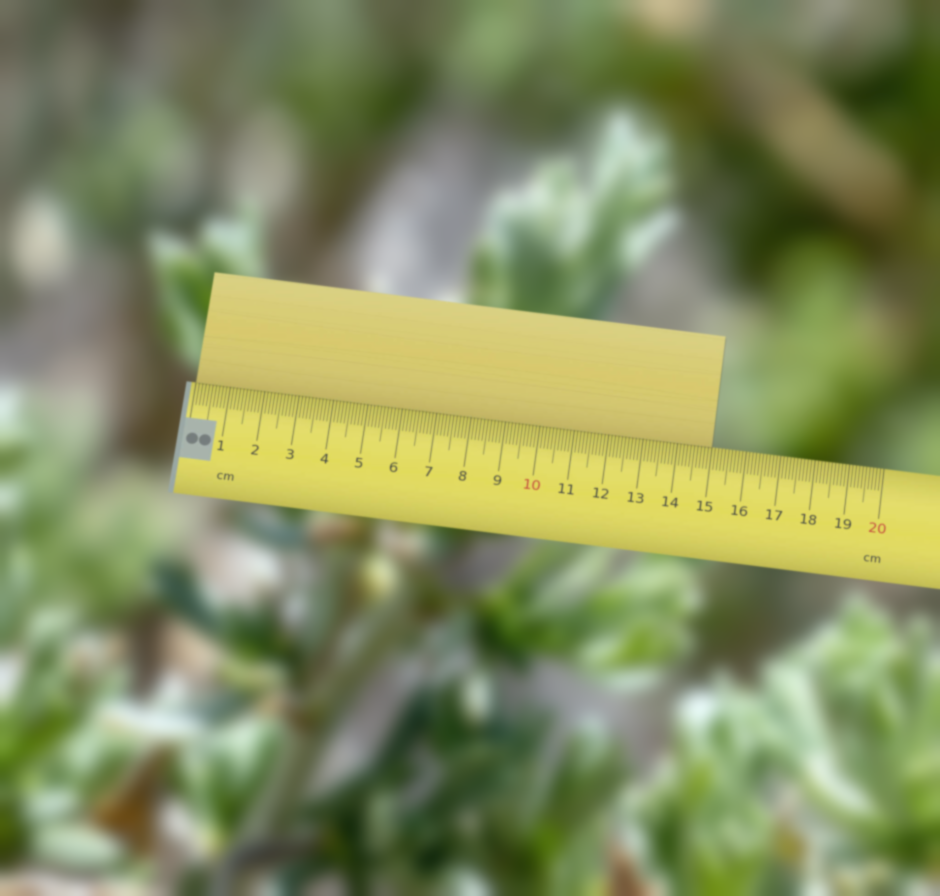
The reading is value=15 unit=cm
